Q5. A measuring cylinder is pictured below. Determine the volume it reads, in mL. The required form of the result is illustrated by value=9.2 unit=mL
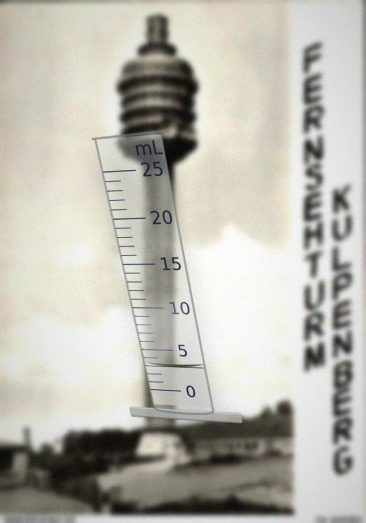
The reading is value=3 unit=mL
